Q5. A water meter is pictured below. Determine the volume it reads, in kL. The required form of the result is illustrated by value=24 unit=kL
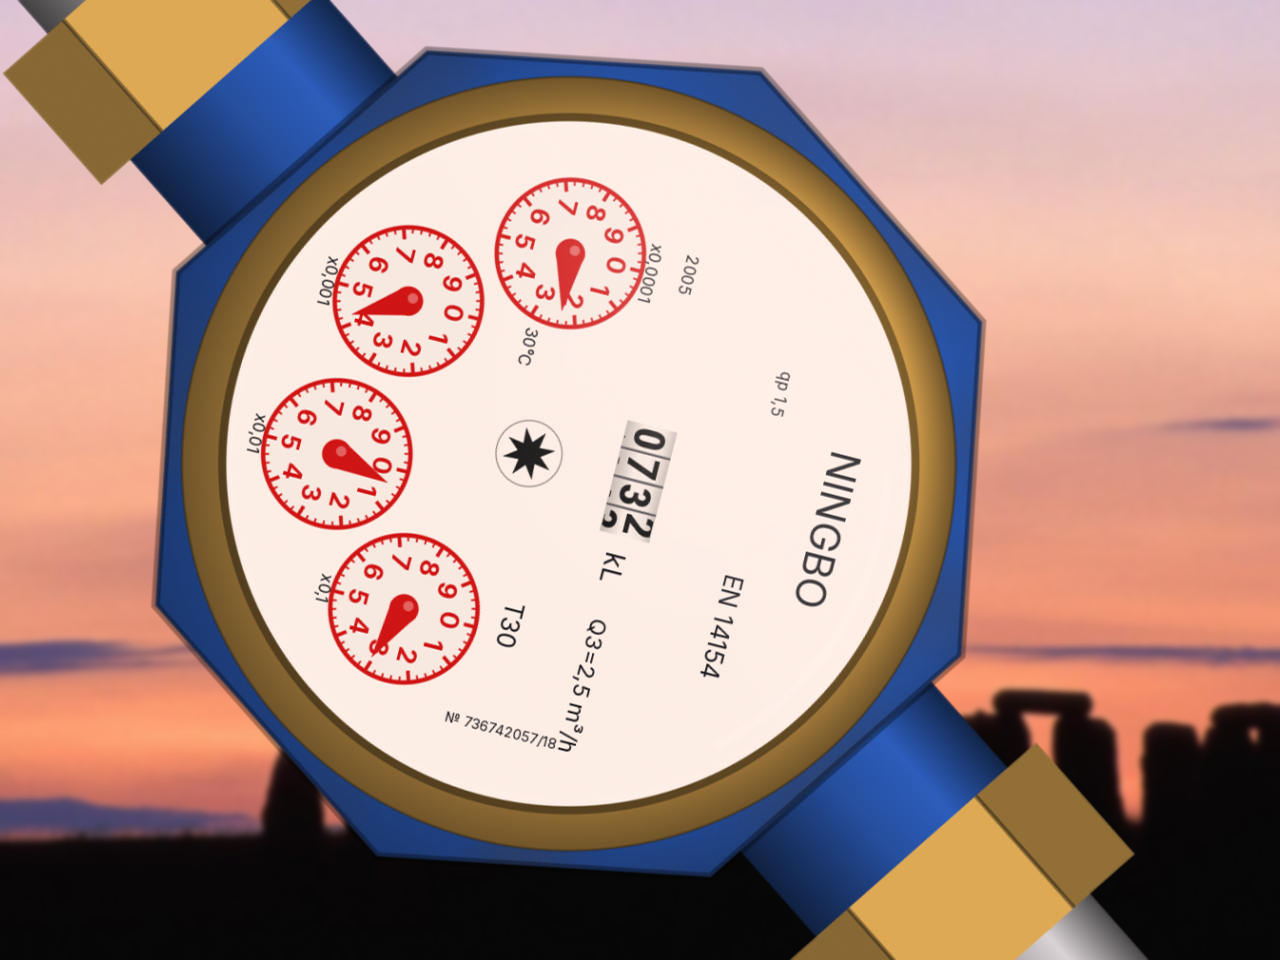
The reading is value=732.3042 unit=kL
